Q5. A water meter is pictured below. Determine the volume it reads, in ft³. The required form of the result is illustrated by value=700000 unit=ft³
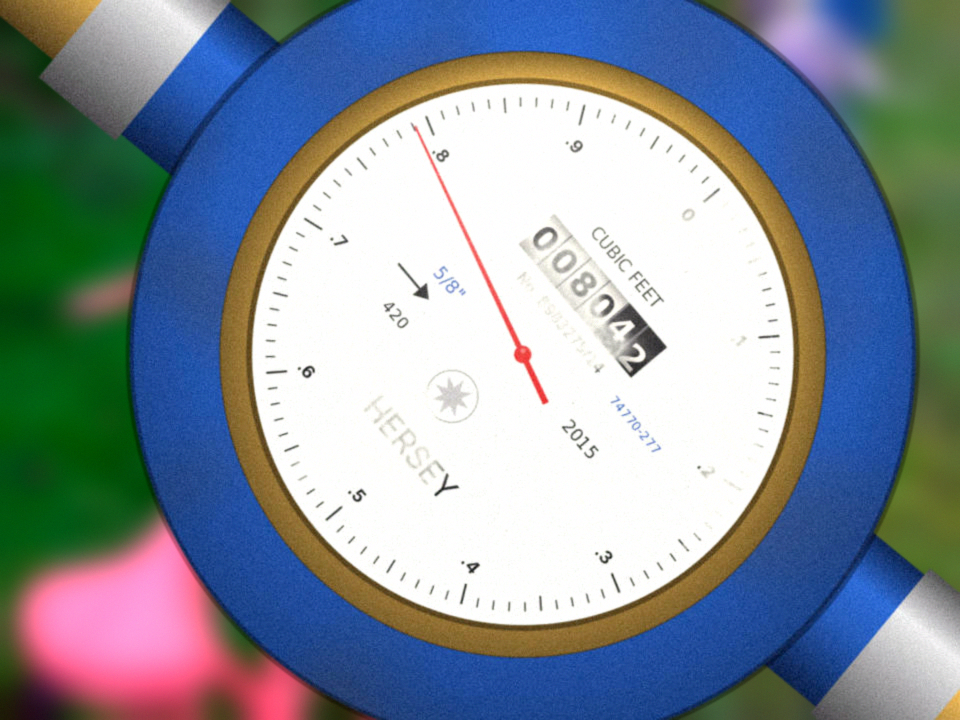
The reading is value=8041.79 unit=ft³
